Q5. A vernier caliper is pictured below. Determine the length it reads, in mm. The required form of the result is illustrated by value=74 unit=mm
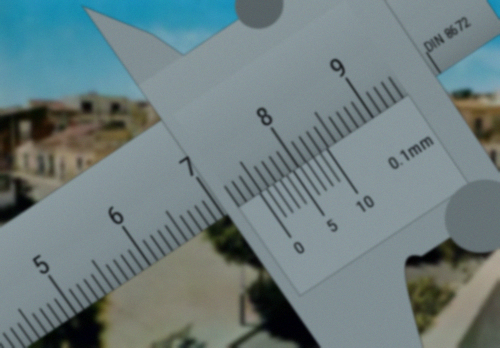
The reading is value=74.8 unit=mm
